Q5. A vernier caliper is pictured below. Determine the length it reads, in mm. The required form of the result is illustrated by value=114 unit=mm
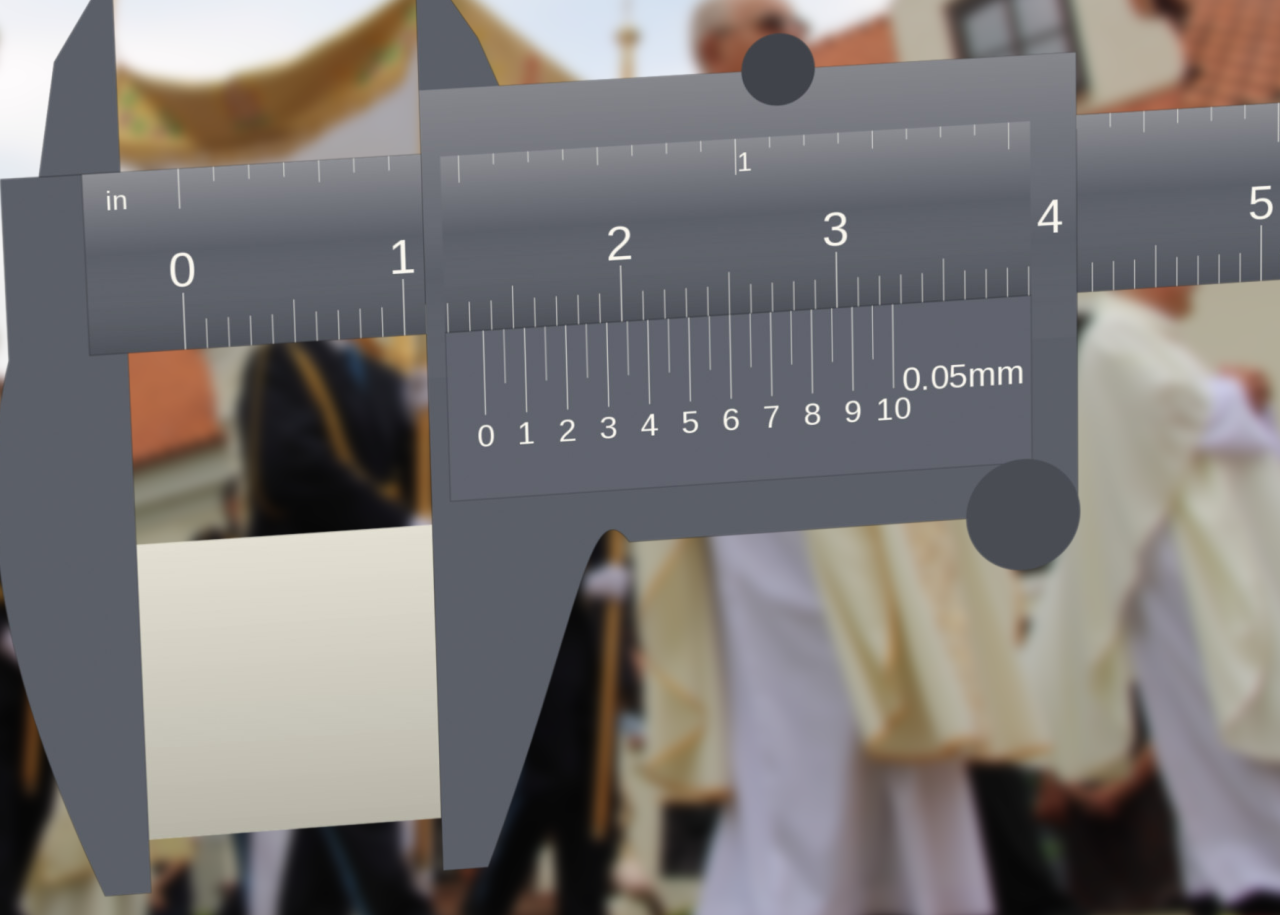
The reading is value=13.6 unit=mm
